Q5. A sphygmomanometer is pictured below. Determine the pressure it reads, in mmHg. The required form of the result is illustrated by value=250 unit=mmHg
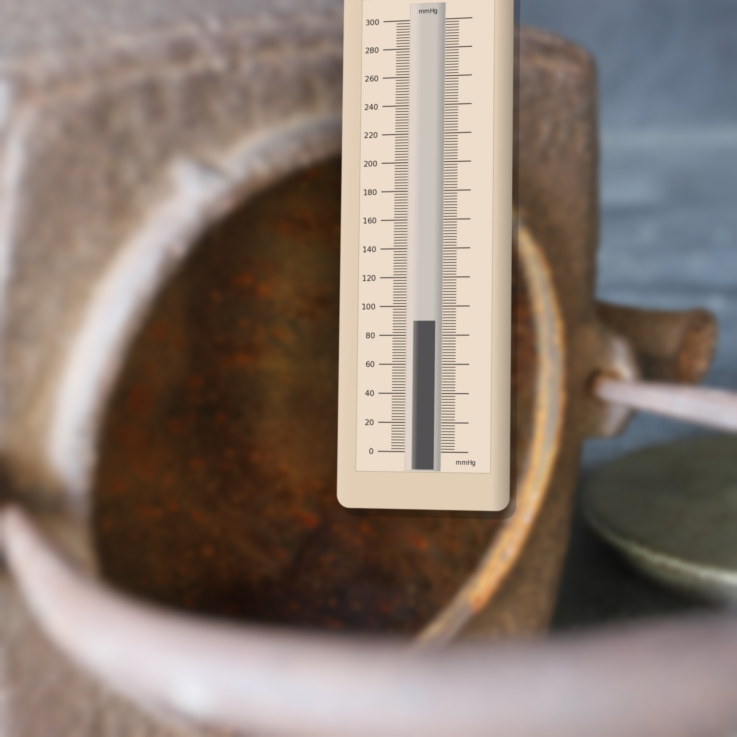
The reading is value=90 unit=mmHg
